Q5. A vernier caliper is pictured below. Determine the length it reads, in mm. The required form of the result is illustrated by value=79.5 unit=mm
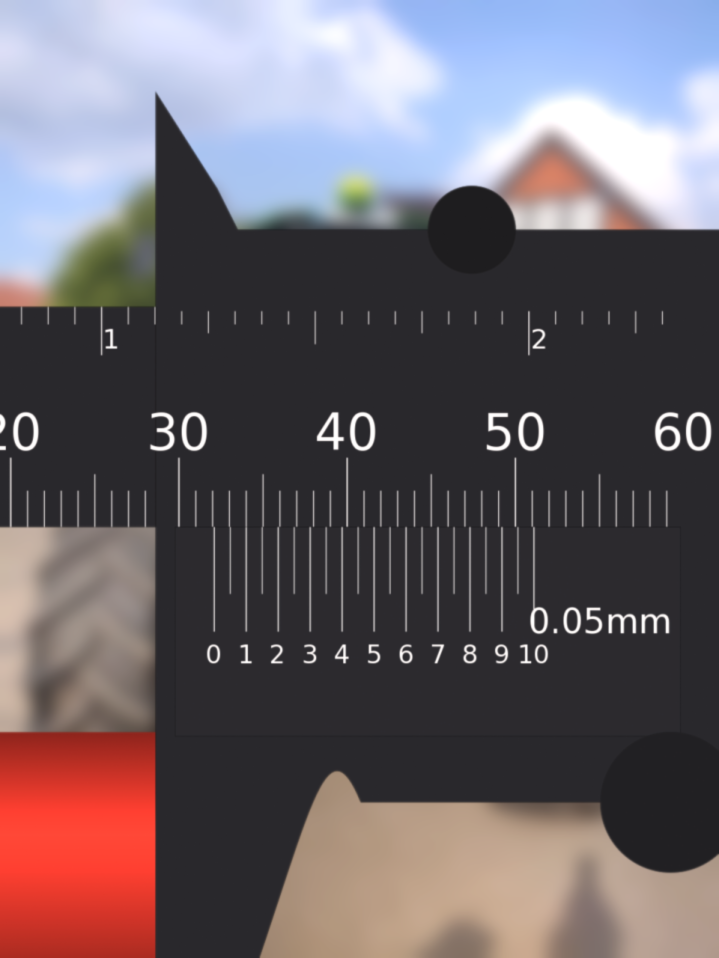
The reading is value=32.1 unit=mm
